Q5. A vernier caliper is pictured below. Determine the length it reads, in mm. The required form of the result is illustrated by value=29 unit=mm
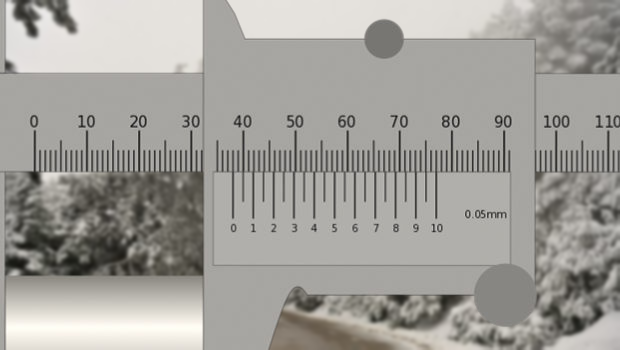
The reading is value=38.0 unit=mm
